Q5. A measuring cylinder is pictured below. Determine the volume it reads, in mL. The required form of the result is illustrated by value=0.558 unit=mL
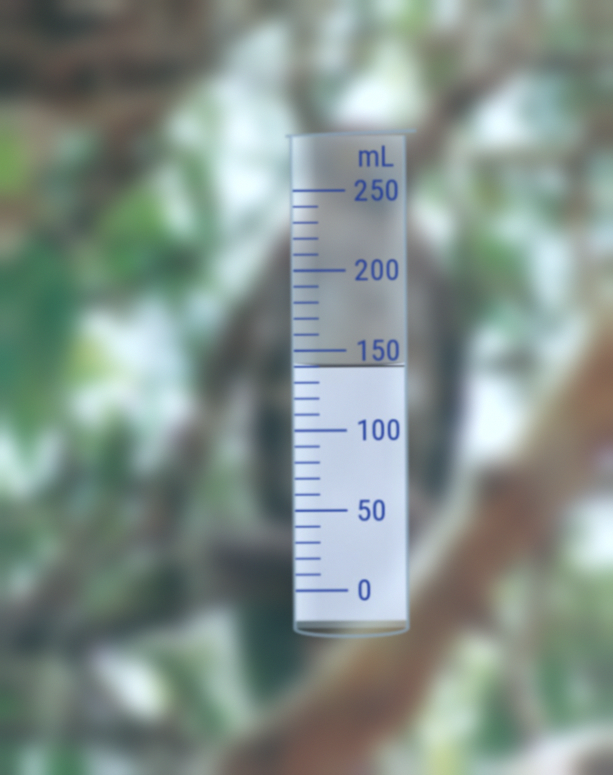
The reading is value=140 unit=mL
